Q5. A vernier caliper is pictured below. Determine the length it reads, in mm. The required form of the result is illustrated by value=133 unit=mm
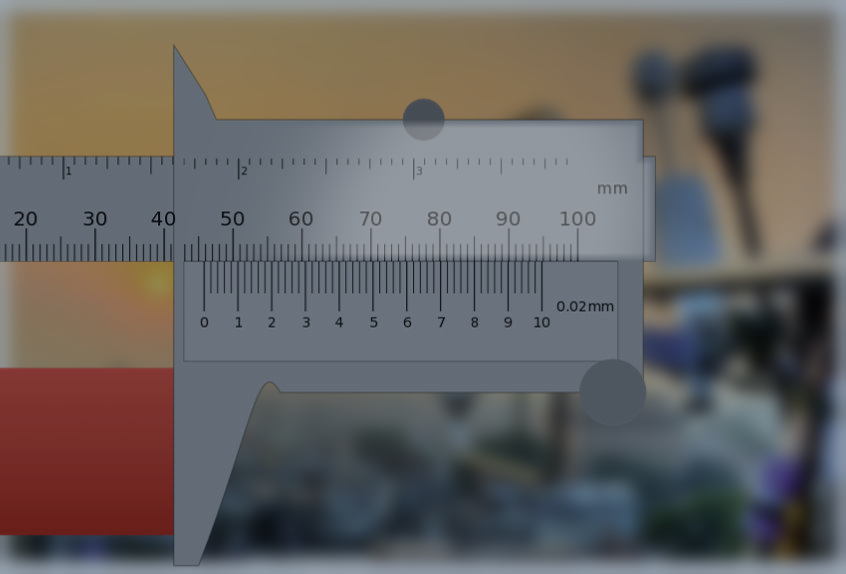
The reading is value=45.8 unit=mm
